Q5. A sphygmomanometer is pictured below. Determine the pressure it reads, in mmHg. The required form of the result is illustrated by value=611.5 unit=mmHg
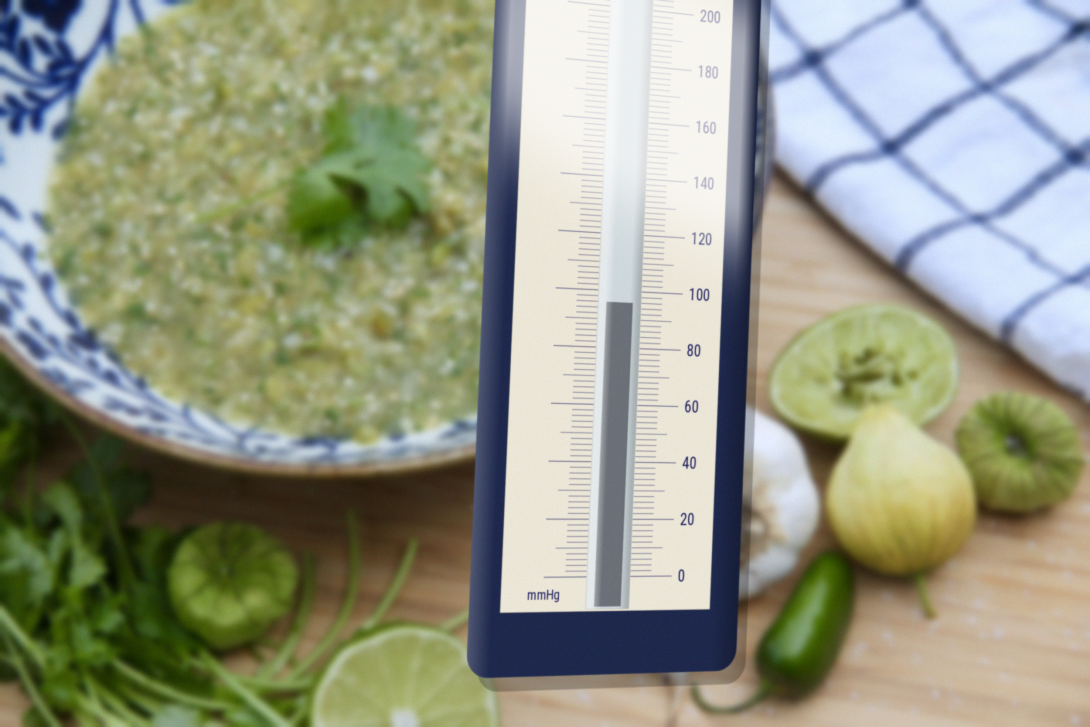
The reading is value=96 unit=mmHg
